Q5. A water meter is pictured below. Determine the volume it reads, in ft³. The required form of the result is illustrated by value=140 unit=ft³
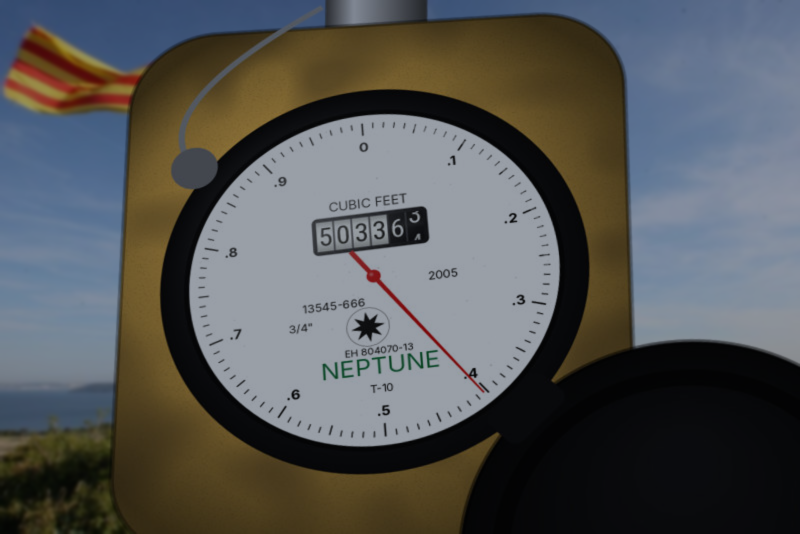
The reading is value=503363.40 unit=ft³
